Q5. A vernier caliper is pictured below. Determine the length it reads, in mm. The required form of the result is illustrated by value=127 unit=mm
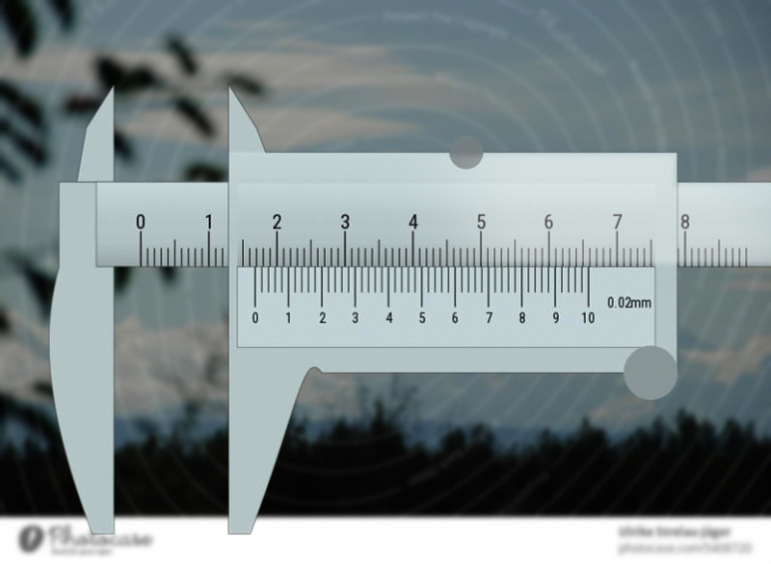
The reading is value=16.8 unit=mm
